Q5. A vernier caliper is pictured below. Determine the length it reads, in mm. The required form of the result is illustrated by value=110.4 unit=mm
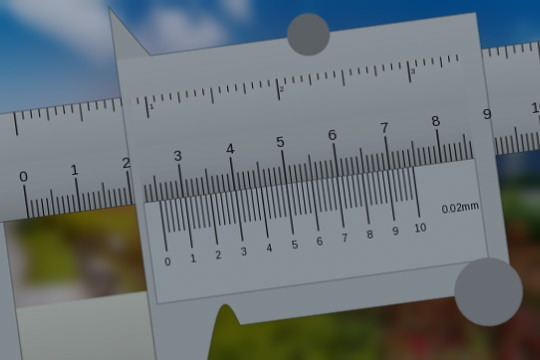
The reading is value=25.5 unit=mm
